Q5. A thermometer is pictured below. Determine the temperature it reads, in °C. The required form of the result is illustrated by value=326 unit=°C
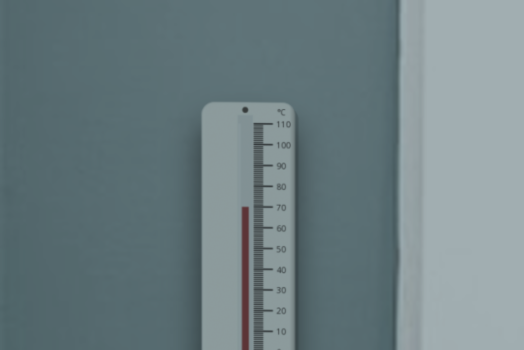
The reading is value=70 unit=°C
